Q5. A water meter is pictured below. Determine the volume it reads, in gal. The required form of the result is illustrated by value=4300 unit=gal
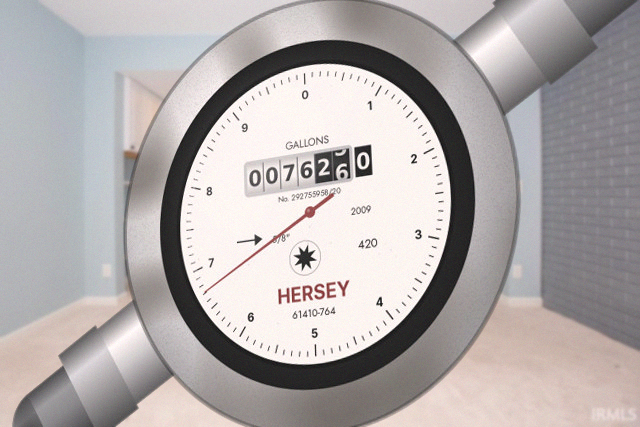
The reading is value=76256.7 unit=gal
